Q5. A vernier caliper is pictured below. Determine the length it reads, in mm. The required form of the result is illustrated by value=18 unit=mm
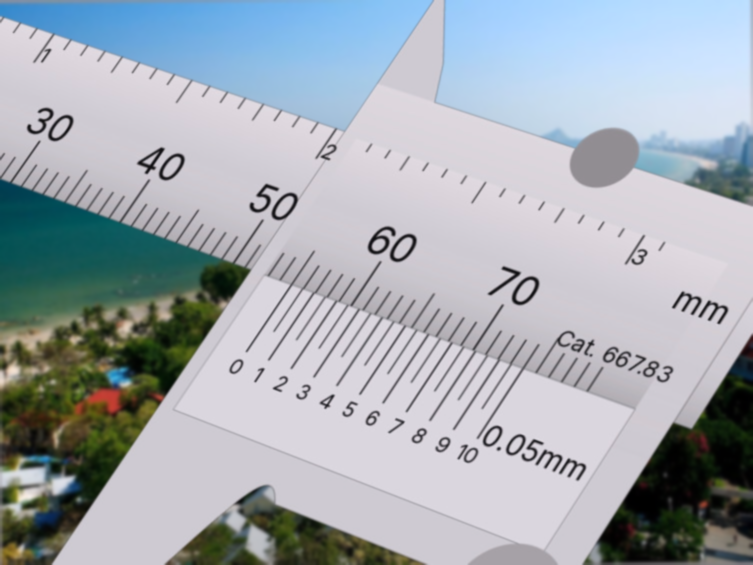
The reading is value=55.0 unit=mm
